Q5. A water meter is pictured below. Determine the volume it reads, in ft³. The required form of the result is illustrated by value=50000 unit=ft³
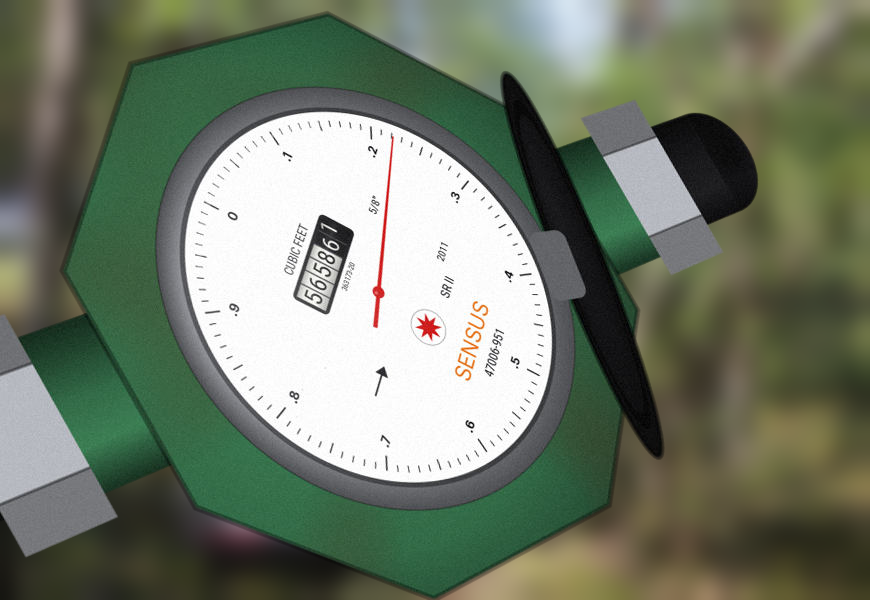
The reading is value=565861.22 unit=ft³
